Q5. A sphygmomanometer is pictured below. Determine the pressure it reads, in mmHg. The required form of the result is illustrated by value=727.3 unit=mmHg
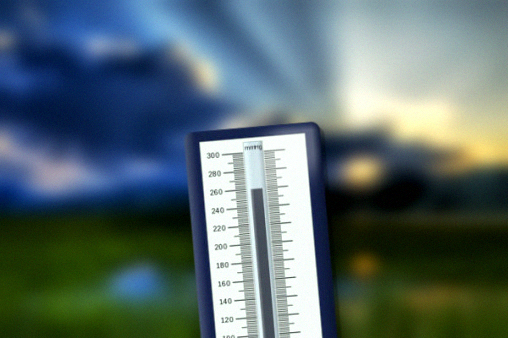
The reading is value=260 unit=mmHg
